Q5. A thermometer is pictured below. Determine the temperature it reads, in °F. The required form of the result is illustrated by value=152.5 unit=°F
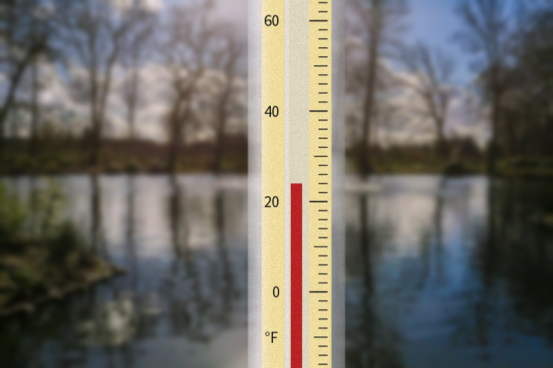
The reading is value=24 unit=°F
